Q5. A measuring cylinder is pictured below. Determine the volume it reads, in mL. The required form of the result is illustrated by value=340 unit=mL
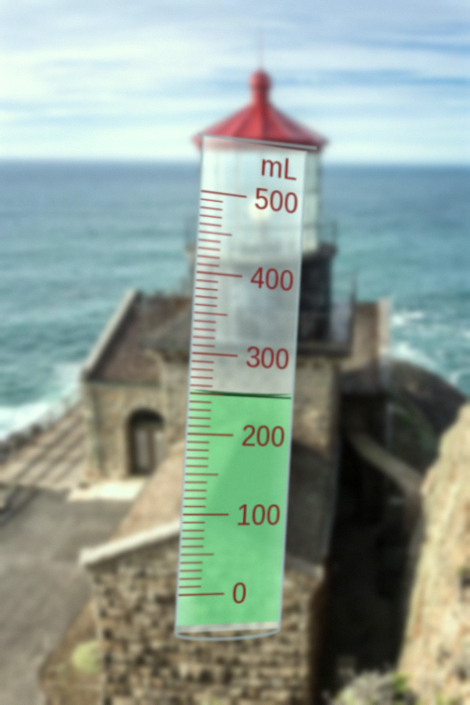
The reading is value=250 unit=mL
